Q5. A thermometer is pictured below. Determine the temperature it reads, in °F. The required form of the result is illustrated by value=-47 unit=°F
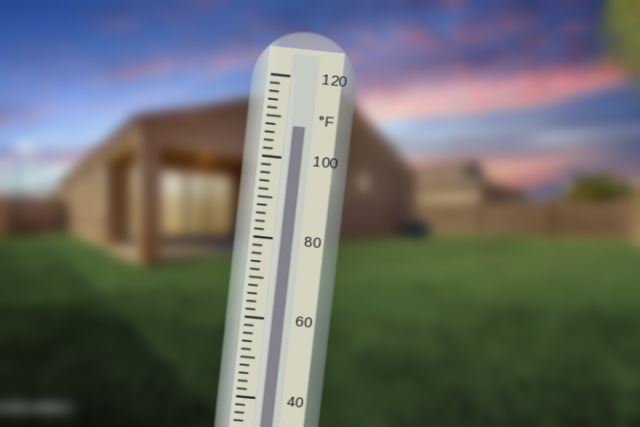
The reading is value=108 unit=°F
